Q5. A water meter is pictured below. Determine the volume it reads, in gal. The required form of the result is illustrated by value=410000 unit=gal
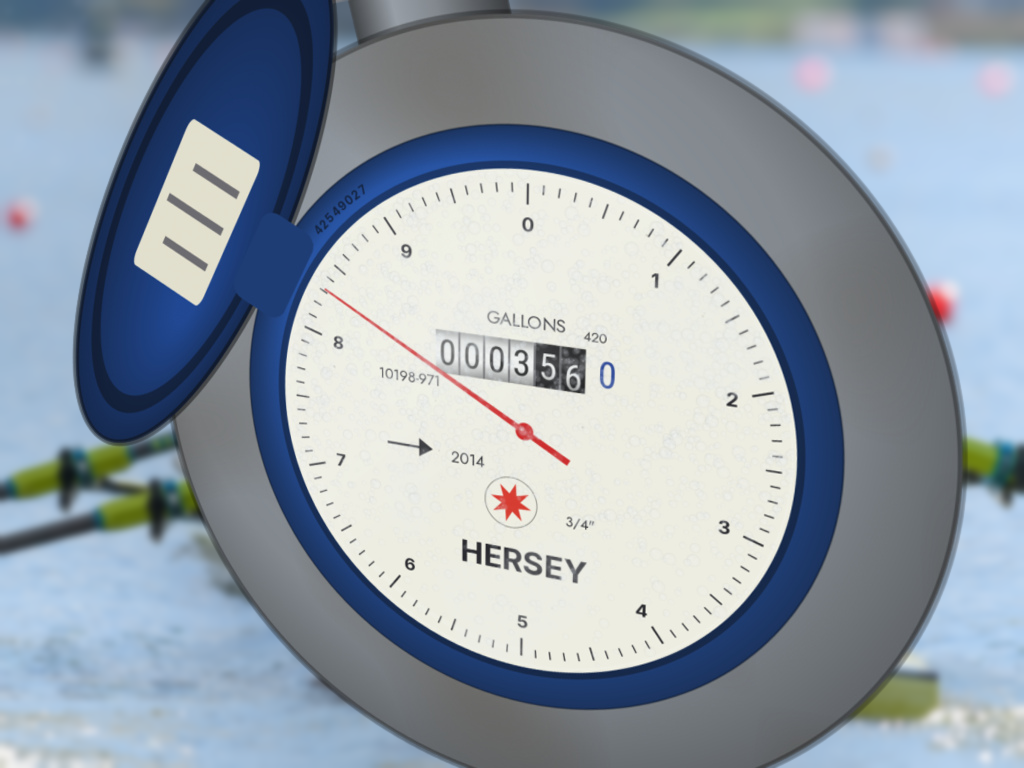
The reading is value=3558.3 unit=gal
